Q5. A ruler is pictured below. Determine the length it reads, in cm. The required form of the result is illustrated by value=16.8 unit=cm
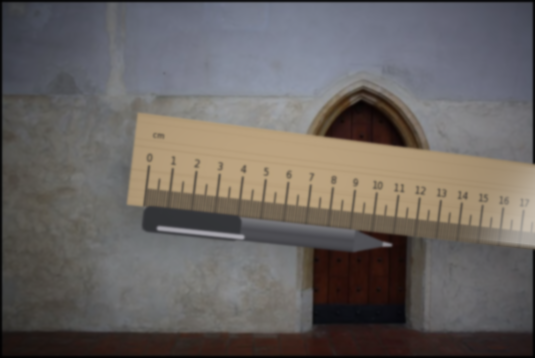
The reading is value=11 unit=cm
